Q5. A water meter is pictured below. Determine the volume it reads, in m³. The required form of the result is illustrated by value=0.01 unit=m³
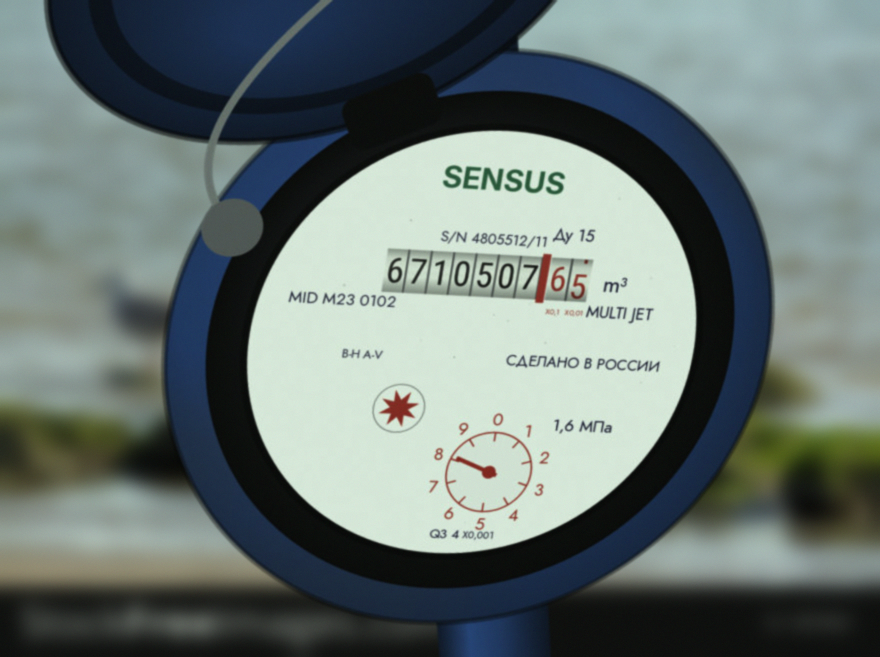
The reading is value=6710507.648 unit=m³
